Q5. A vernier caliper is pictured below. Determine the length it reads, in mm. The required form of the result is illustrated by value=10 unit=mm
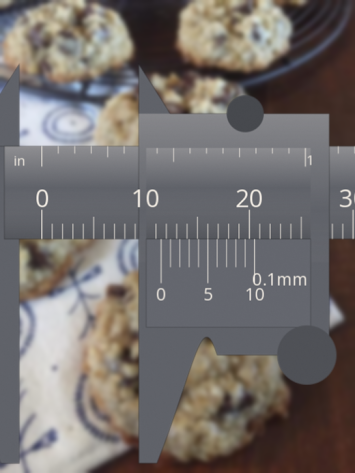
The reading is value=11.5 unit=mm
